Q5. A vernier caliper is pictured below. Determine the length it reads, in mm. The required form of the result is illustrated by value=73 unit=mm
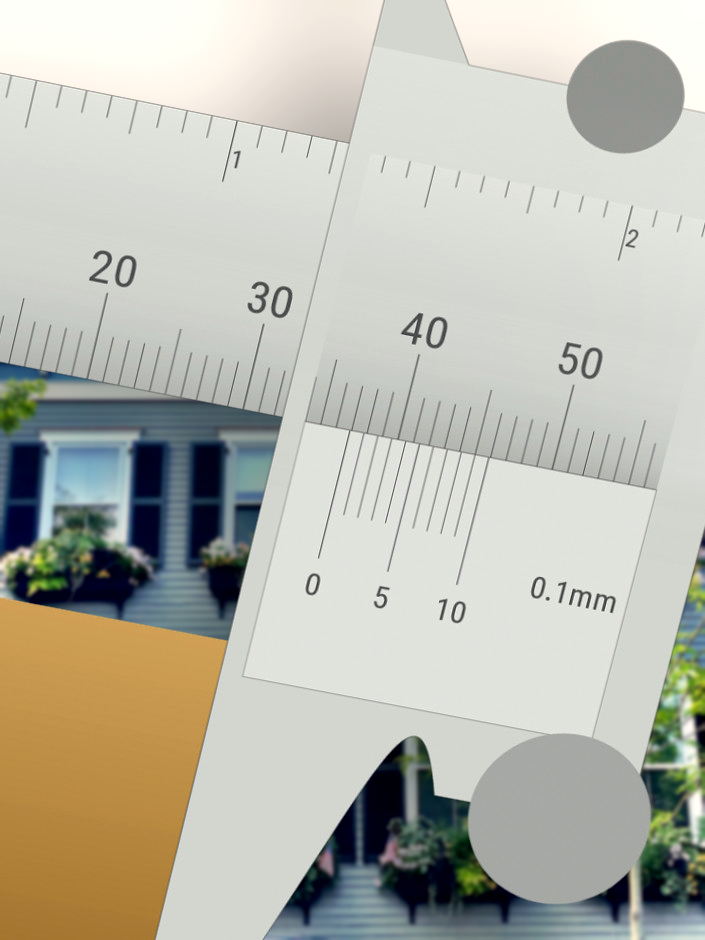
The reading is value=36.9 unit=mm
